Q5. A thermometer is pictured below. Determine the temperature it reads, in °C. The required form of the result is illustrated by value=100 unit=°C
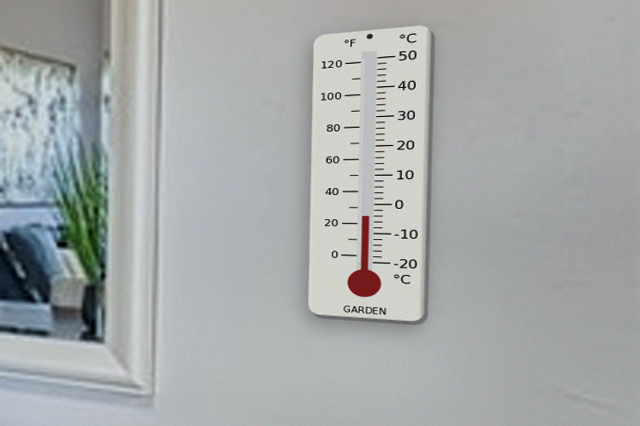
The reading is value=-4 unit=°C
